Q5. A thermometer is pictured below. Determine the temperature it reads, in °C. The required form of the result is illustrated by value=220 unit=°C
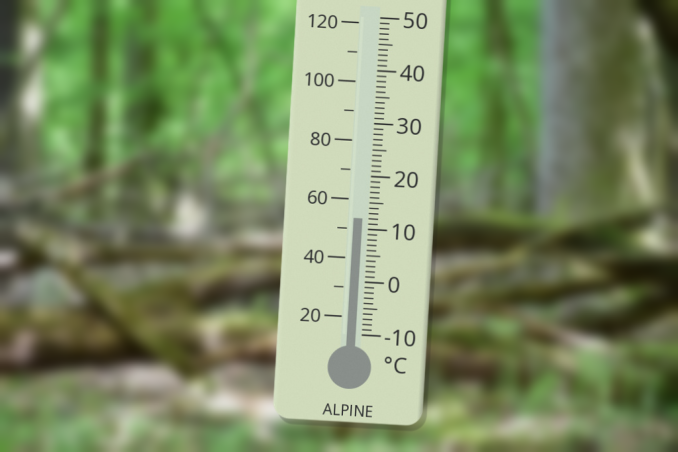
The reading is value=12 unit=°C
